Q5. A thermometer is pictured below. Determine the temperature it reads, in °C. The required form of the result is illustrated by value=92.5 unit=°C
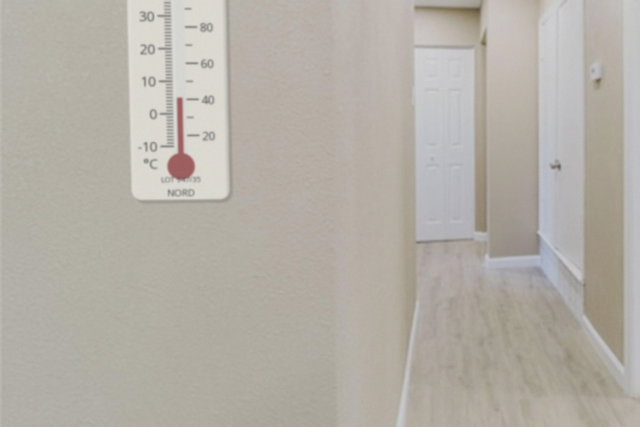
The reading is value=5 unit=°C
